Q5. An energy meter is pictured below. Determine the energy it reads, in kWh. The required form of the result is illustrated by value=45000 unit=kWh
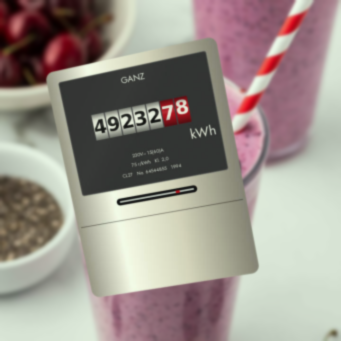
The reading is value=49232.78 unit=kWh
